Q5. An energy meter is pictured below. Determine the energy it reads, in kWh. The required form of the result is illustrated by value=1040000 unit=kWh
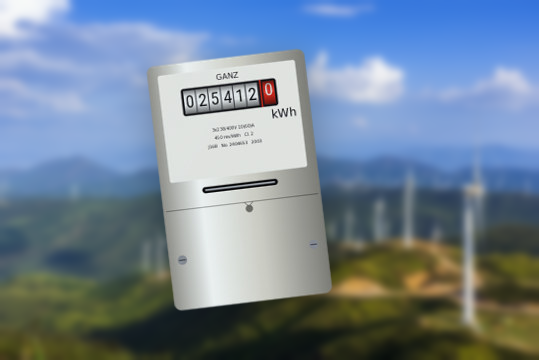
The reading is value=25412.0 unit=kWh
